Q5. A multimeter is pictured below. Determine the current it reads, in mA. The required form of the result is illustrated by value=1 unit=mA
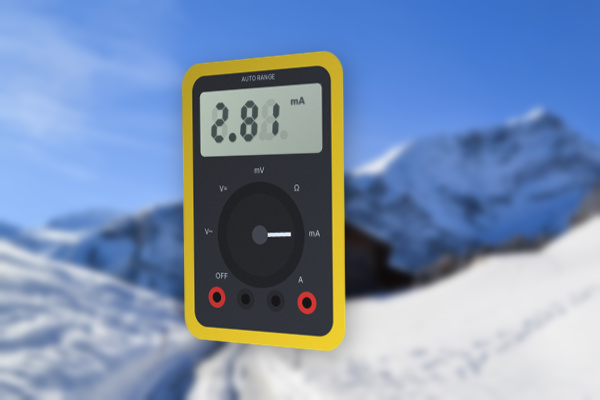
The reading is value=2.81 unit=mA
